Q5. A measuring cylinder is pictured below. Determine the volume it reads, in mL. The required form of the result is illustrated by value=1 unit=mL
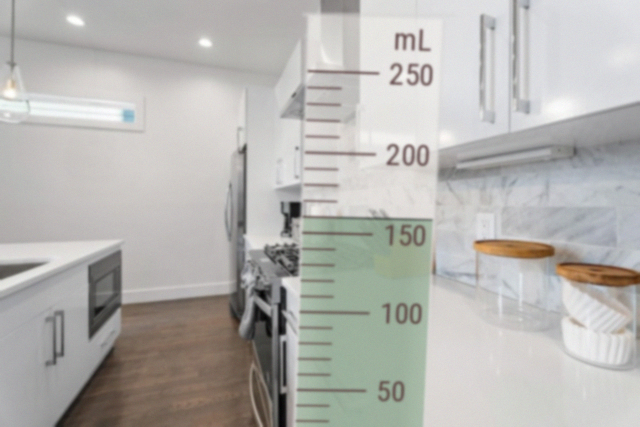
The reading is value=160 unit=mL
